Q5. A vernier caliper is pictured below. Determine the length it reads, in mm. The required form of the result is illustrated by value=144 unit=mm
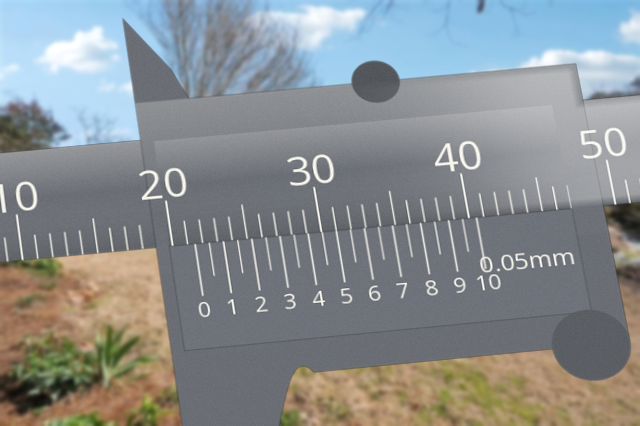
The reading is value=21.5 unit=mm
